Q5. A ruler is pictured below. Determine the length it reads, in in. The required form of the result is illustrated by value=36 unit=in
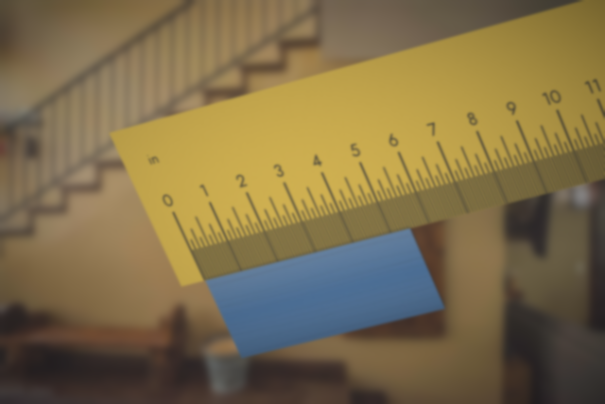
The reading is value=5.5 unit=in
